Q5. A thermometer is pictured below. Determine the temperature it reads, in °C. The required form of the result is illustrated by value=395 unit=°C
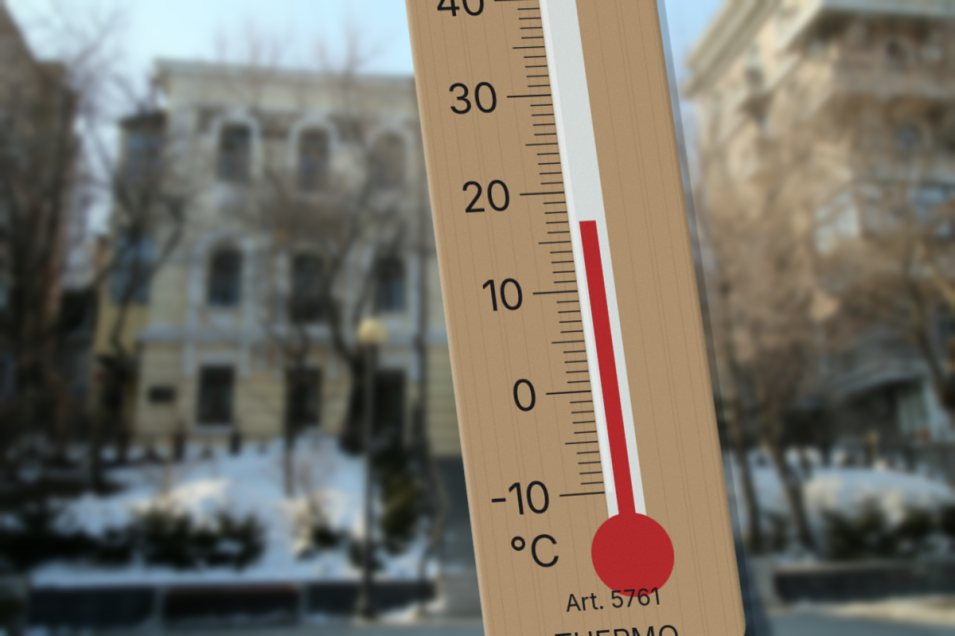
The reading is value=17 unit=°C
